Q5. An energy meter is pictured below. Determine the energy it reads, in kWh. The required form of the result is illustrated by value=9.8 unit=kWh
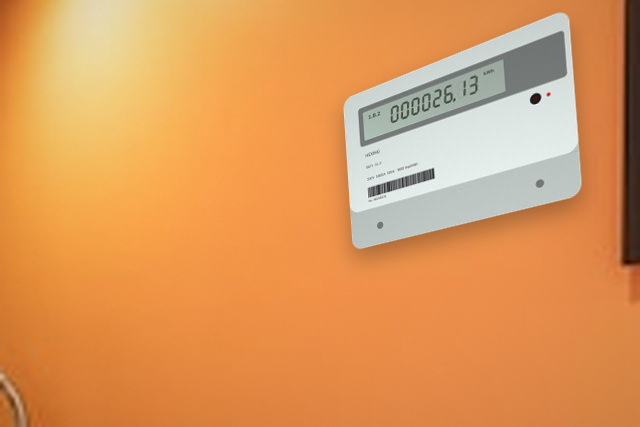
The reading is value=26.13 unit=kWh
